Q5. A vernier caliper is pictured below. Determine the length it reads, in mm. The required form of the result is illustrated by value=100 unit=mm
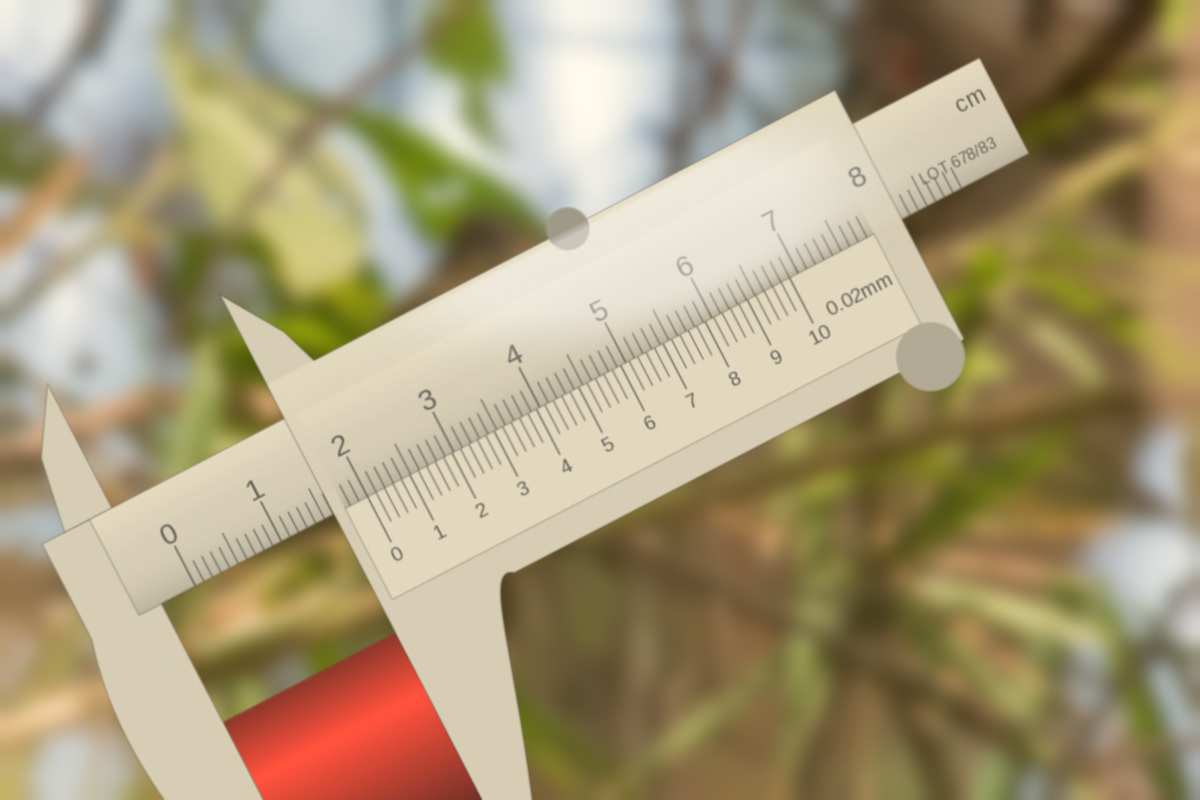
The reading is value=20.0 unit=mm
